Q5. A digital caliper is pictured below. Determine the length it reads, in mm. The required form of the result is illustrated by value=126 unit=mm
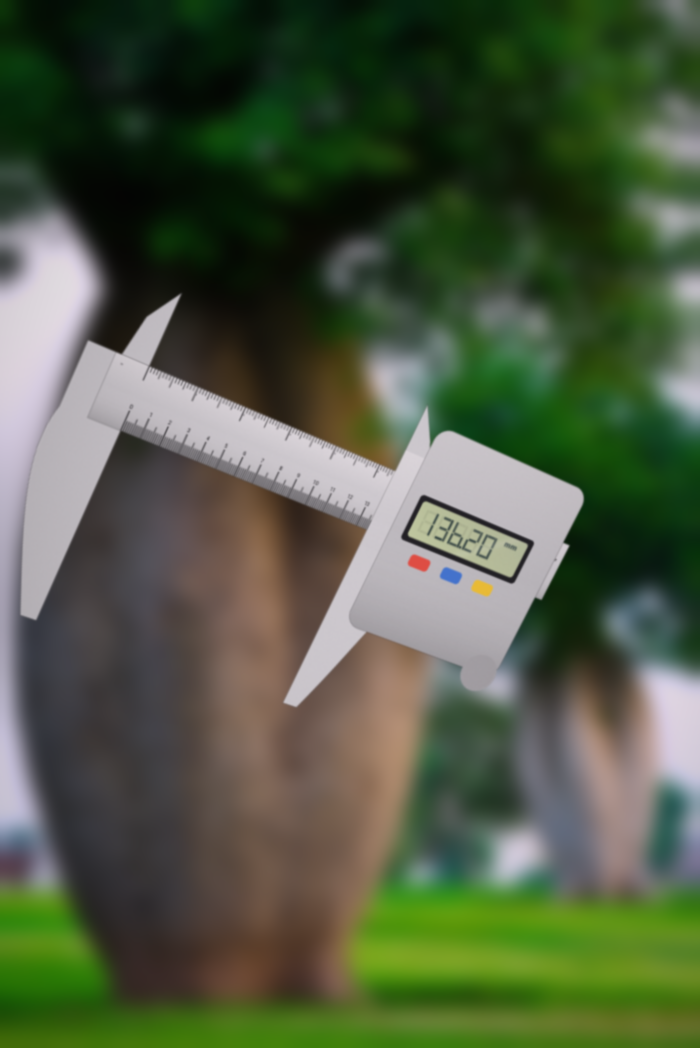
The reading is value=136.20 unit=mm
